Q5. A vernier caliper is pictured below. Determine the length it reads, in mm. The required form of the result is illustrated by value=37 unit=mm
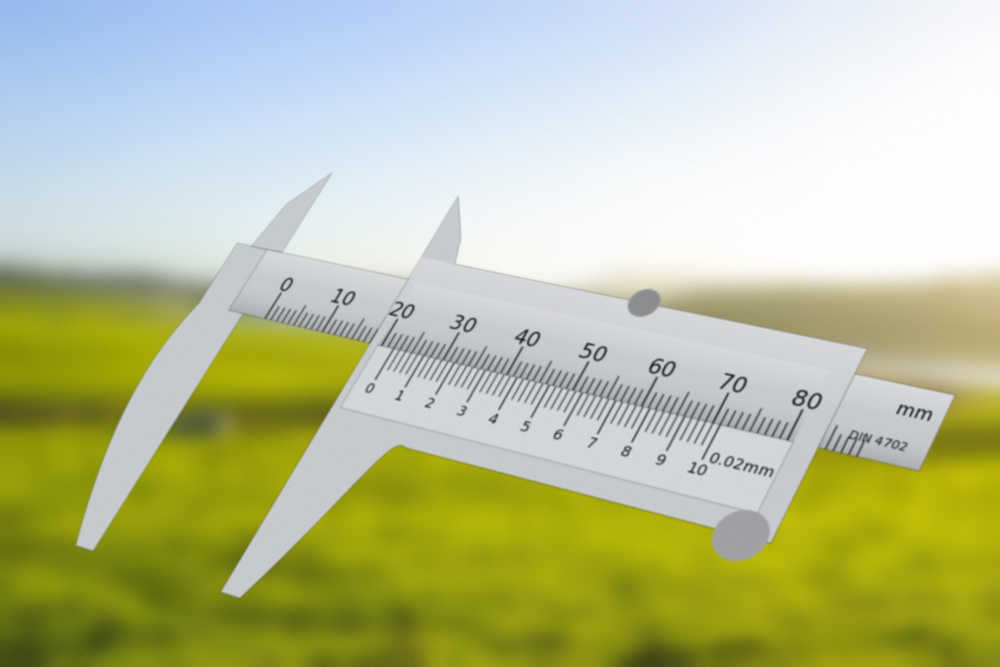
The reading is value=22.0 unit=mm
